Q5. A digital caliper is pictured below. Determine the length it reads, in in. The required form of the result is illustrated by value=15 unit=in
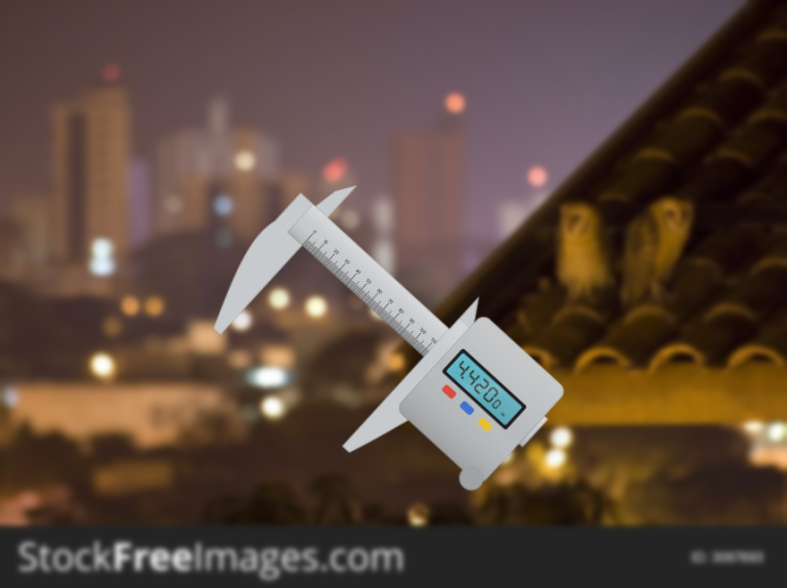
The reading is value=4.4200 unit=in
